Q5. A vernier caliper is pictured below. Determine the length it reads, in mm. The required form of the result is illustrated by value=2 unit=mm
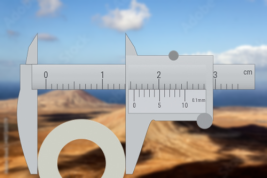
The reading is value=15.6 unit=mm
